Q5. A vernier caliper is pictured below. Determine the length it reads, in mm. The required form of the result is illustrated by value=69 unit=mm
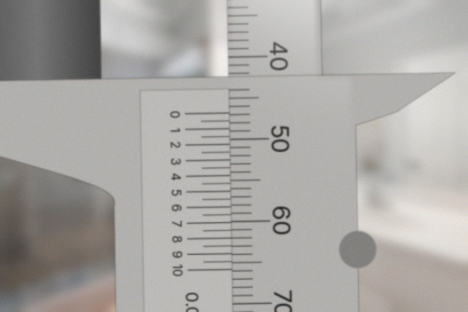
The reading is value=46.8 unit=mm
